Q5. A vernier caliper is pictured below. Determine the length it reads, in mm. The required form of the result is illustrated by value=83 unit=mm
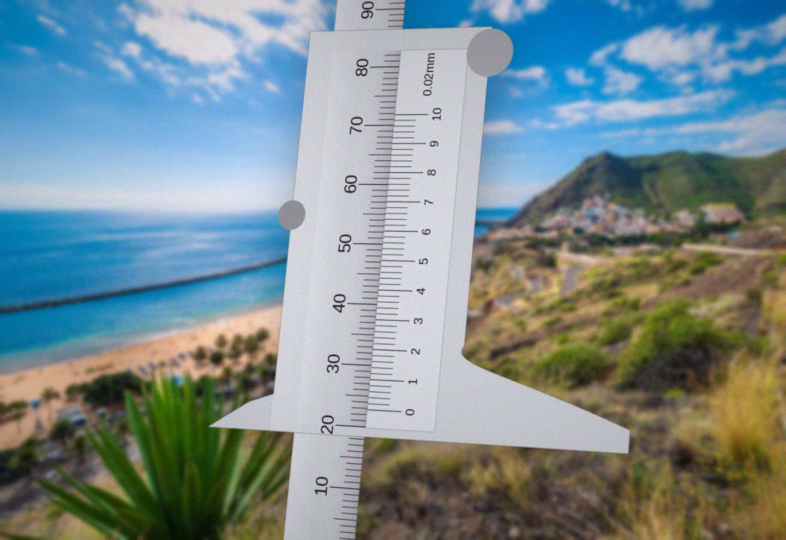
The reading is value=22.8 unit=mm
